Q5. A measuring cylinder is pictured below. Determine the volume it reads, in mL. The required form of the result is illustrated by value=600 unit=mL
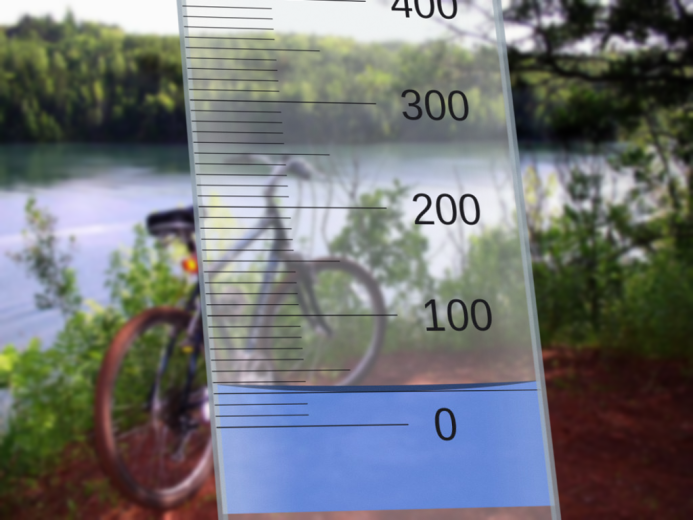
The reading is value=30 unit=mL
